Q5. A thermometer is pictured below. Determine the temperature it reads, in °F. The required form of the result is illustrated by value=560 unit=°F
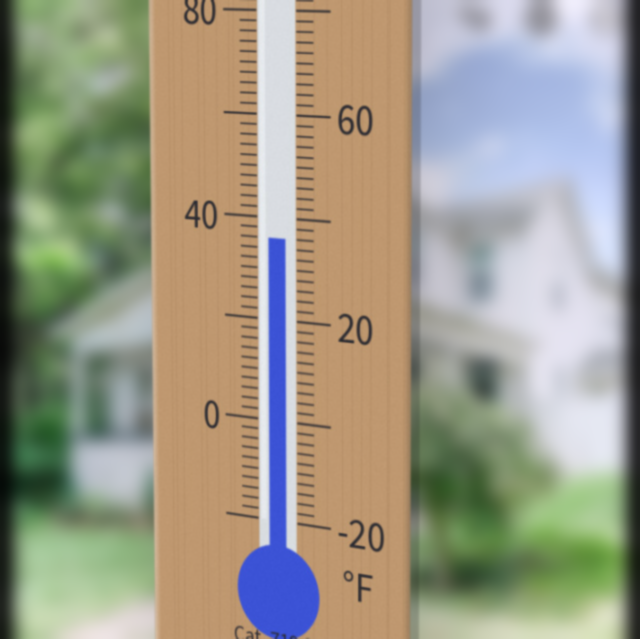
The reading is value=36 unit=°F
